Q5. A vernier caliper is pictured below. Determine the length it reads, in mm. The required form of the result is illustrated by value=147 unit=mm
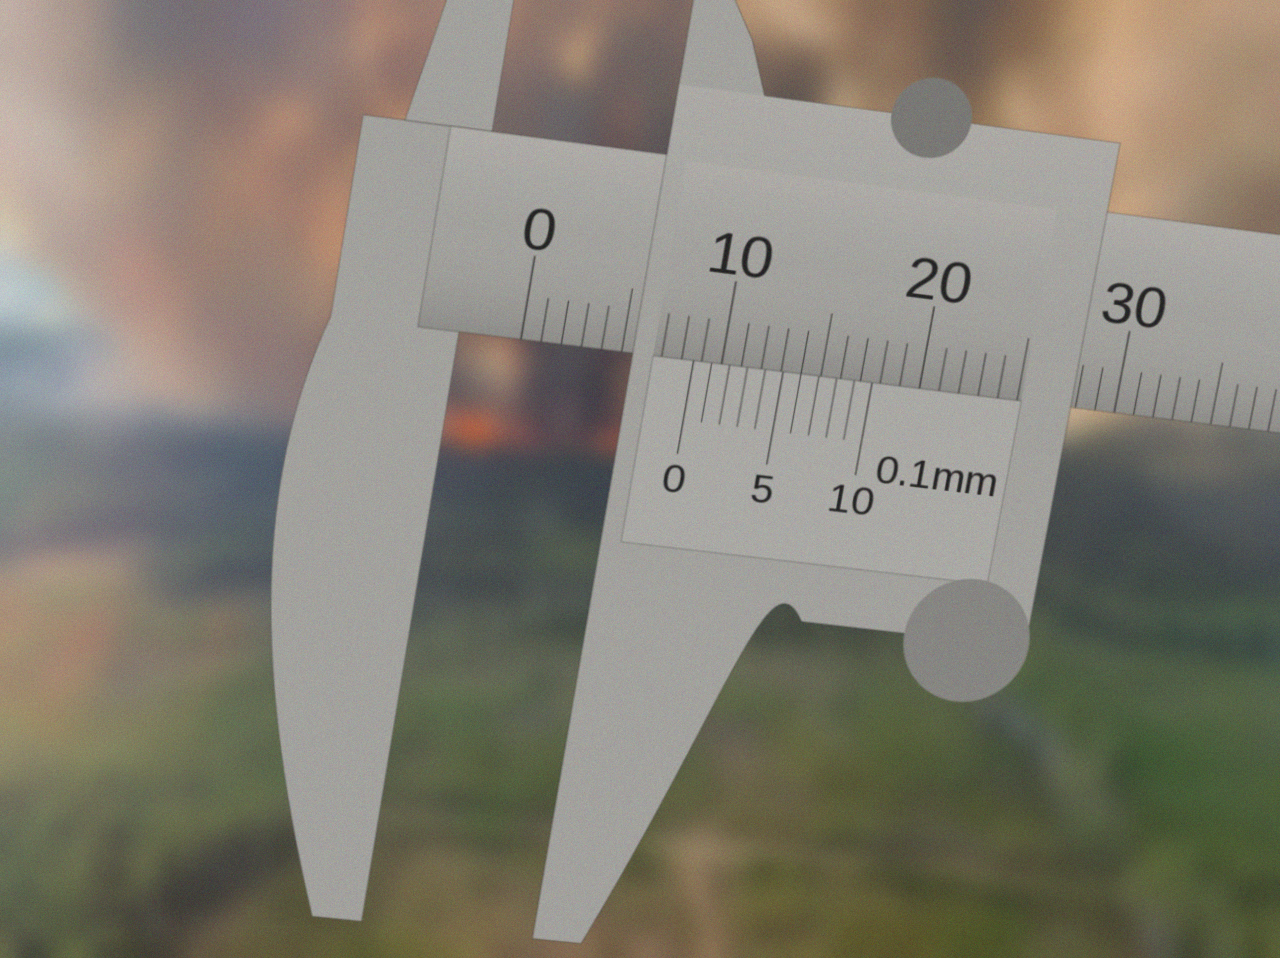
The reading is value=8.6 unit=mm
